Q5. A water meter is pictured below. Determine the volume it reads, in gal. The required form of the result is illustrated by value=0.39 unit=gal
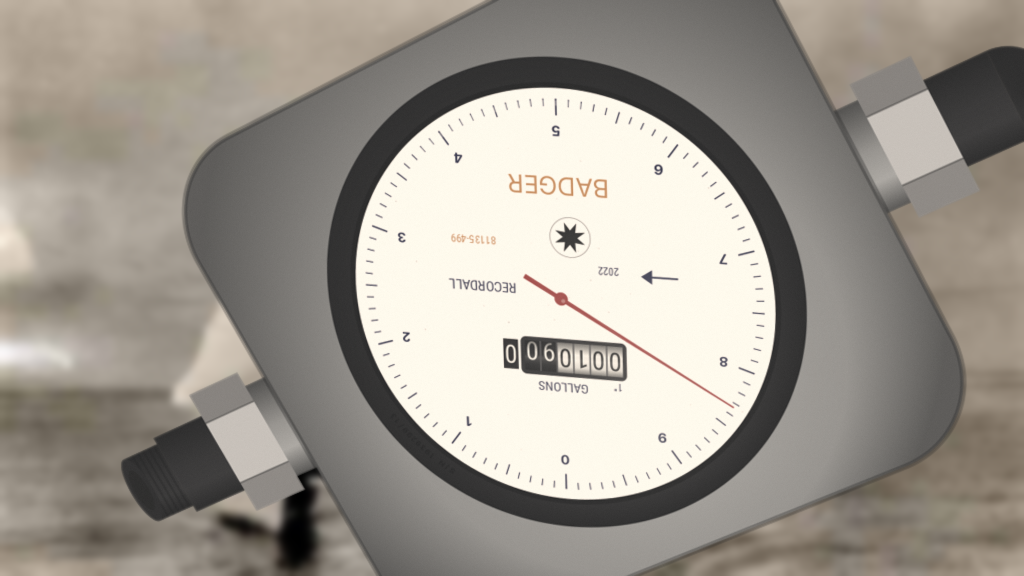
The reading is value=10898.3 unit=gal
